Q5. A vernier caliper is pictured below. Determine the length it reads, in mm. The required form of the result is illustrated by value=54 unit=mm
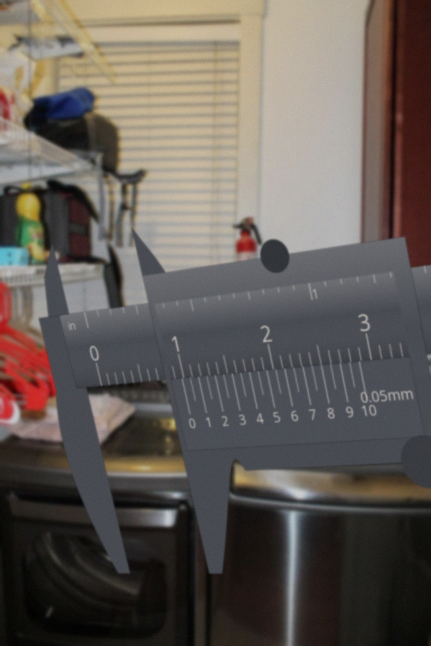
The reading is value=9.8 unit=mm
